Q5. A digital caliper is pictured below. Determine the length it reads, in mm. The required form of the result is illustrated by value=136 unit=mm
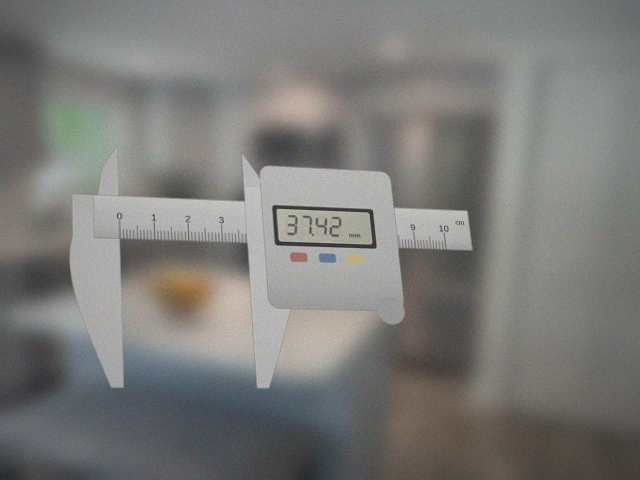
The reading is value=37.42 unit=mm
